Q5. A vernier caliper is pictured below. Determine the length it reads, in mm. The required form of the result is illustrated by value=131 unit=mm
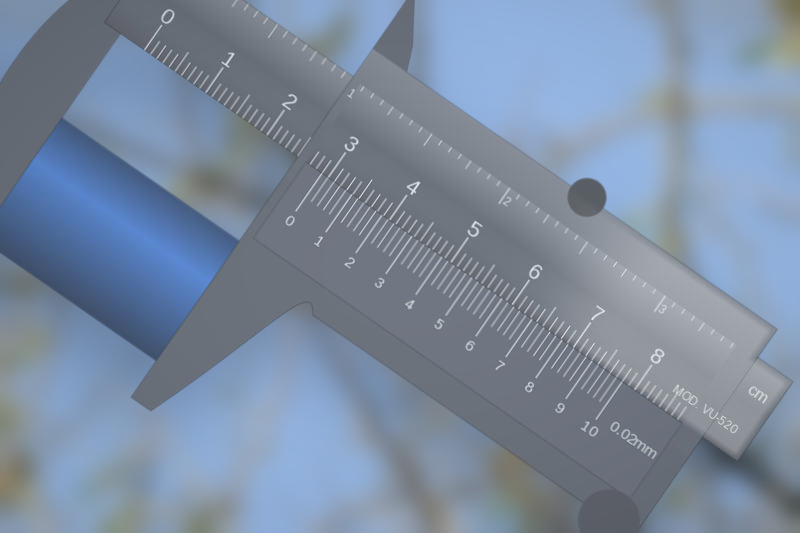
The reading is value=29.0 unit=mm
